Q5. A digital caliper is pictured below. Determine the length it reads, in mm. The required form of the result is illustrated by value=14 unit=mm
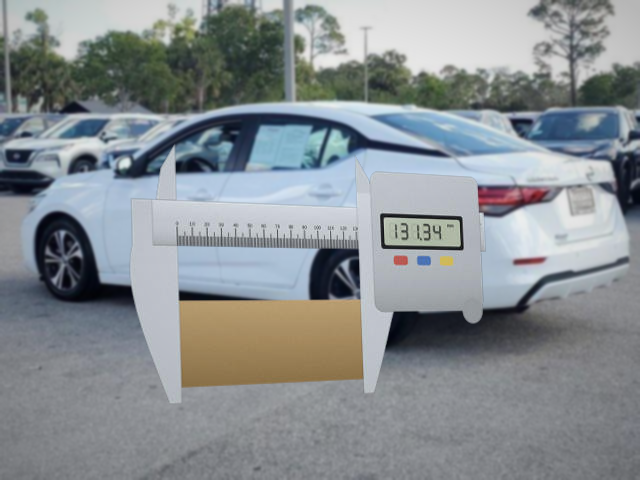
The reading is value=131.34 unit=mm
